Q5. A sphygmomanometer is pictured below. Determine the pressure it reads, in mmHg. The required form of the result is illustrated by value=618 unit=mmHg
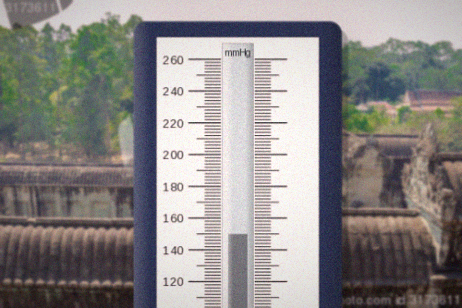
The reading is value=150 unit=mmHg
